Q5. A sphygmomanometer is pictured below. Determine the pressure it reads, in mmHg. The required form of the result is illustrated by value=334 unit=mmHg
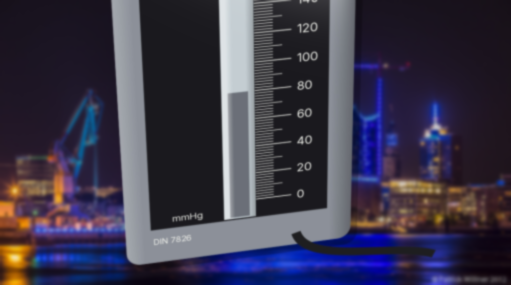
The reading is value=80 unit=mmHg
